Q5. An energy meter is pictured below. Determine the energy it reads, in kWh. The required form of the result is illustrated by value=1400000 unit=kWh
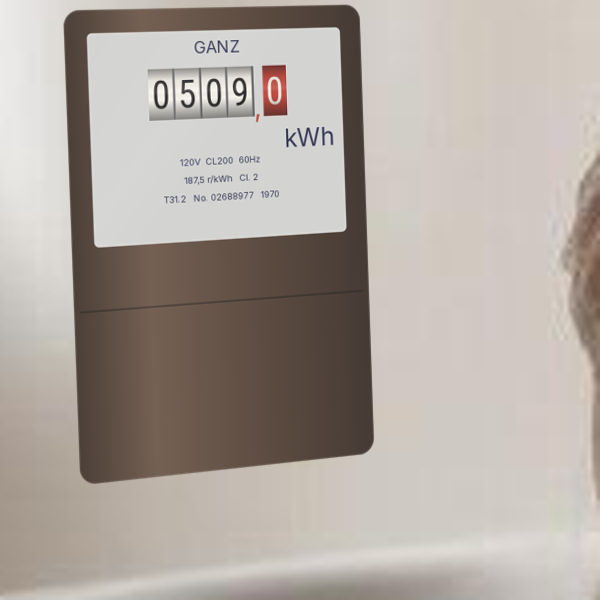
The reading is value=509.0 unit=kWh
